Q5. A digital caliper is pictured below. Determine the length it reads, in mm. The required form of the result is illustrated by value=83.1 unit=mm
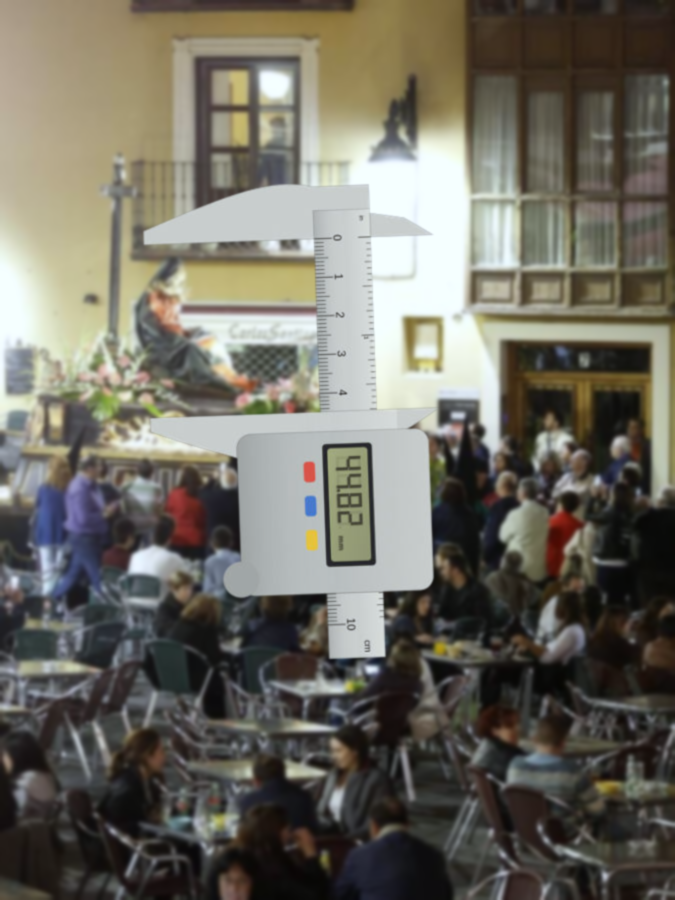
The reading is value=44.82 unit=mm
